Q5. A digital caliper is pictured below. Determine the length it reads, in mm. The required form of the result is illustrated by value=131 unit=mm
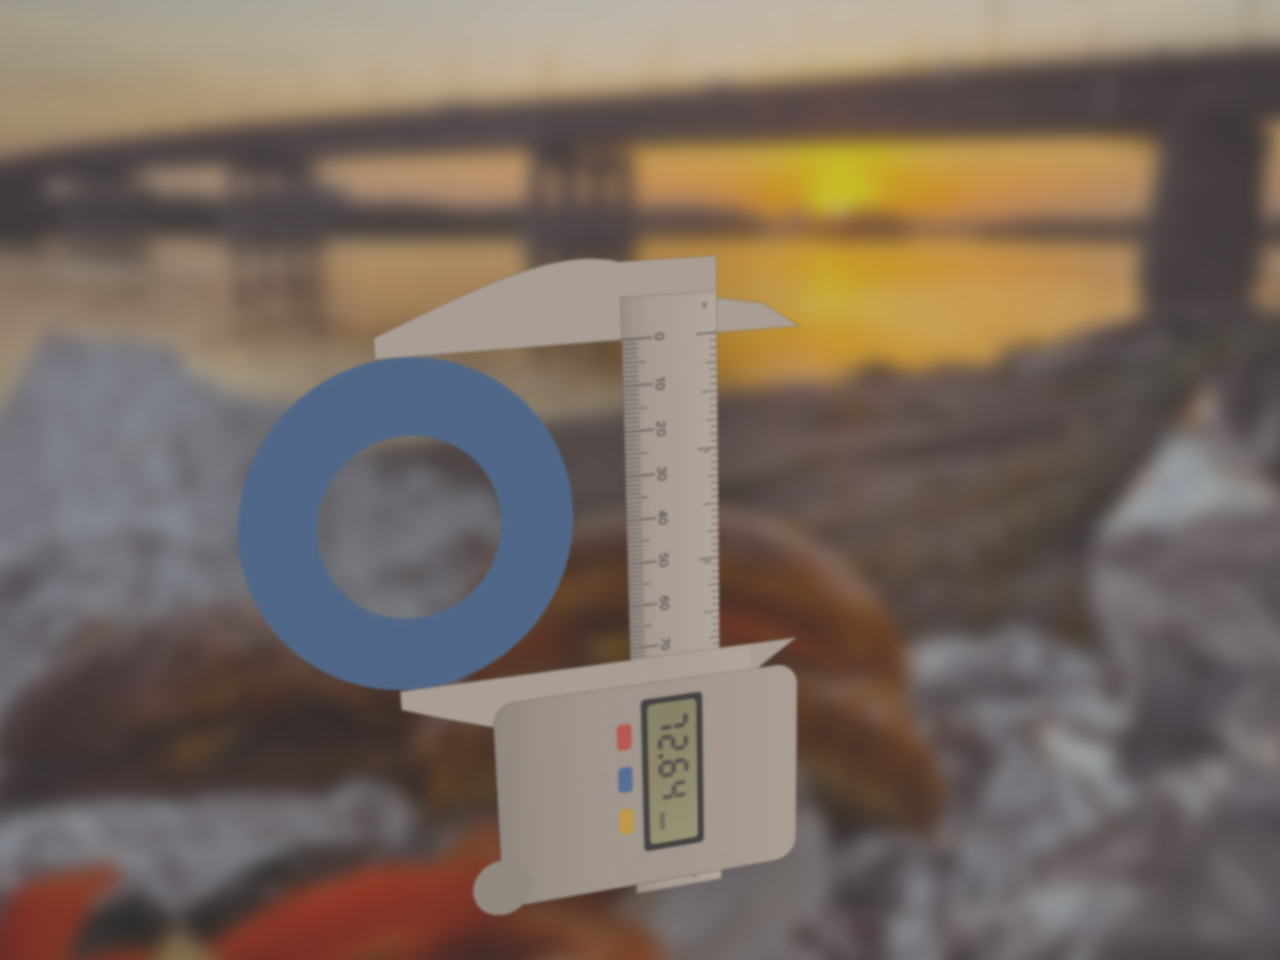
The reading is value=72.64 unit=mm
